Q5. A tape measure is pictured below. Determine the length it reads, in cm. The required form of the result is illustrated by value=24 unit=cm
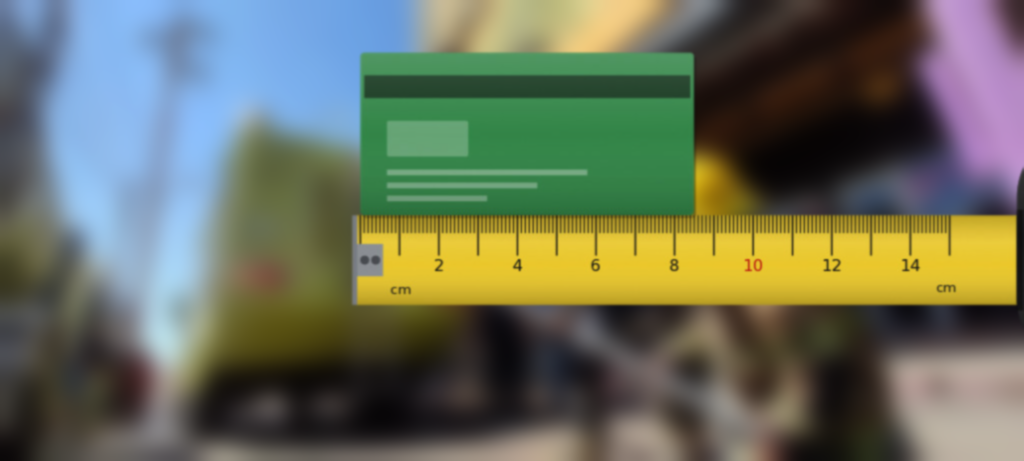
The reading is value=8.5 unit=cm
